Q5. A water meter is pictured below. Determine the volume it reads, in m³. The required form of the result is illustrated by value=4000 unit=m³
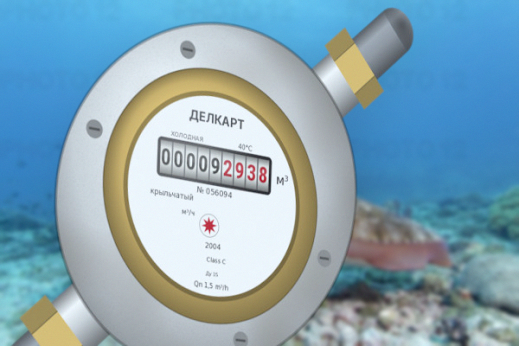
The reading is value=9.2938 unit=m³
